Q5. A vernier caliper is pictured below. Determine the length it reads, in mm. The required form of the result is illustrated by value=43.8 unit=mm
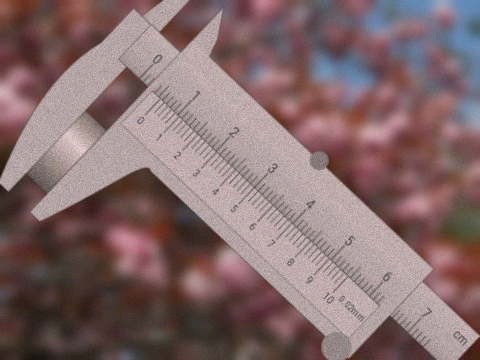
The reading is value=5.5 unit=mm
